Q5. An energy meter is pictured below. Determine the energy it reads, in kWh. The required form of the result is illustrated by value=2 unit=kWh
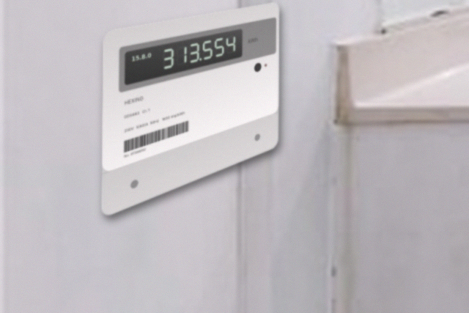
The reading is value=313.554 unit=kWh
